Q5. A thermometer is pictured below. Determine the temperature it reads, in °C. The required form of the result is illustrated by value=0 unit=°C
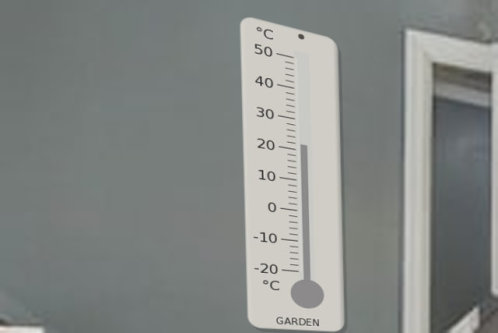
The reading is value=22 unit=°C
